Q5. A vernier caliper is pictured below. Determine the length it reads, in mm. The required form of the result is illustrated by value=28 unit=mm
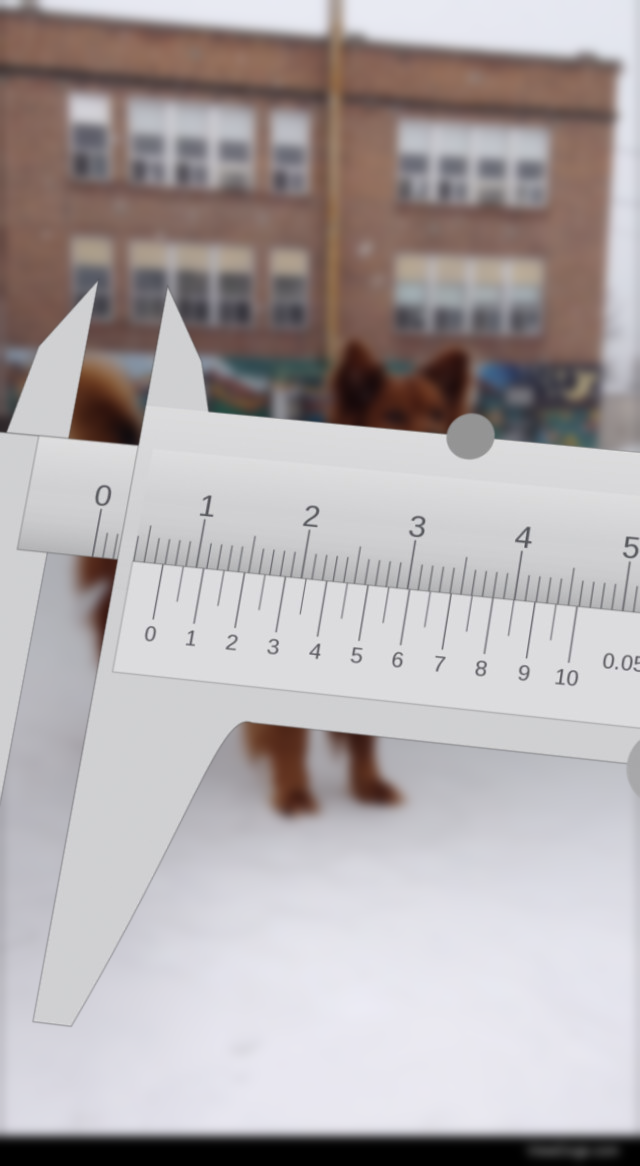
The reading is value=6.8 unit=mm
